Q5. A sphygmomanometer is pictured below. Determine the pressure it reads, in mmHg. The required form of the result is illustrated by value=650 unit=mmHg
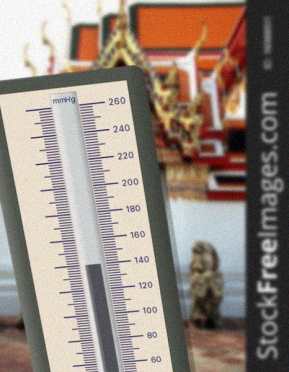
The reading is value=140 unit=mmHg
